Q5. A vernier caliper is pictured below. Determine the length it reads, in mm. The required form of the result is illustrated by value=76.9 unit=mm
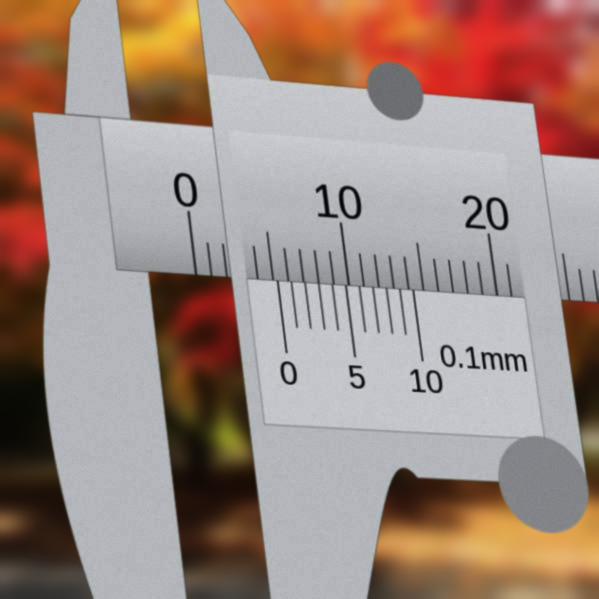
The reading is value=5.3 unit=mm
